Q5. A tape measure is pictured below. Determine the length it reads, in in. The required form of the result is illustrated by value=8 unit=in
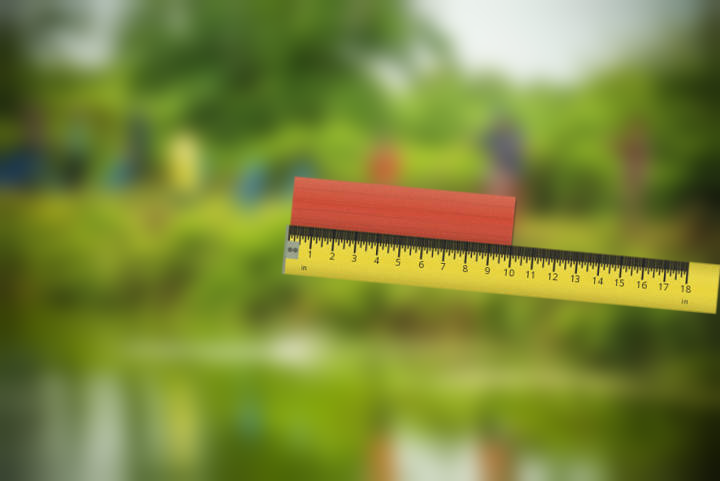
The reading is value=10 unit=in
